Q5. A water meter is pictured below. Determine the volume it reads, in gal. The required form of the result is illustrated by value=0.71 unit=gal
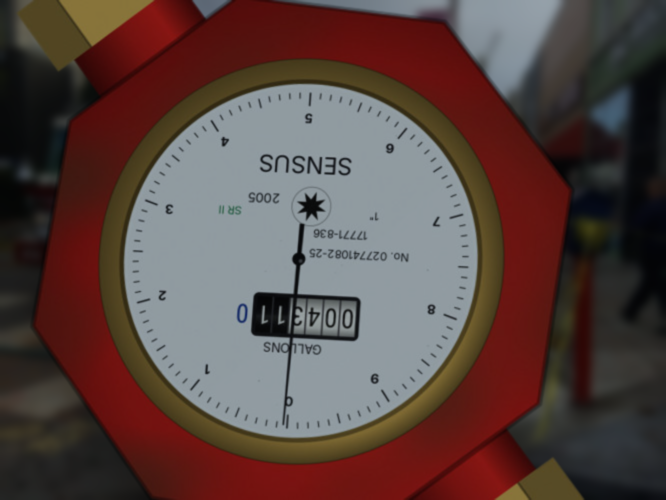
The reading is value=43110.0 unit=gal
